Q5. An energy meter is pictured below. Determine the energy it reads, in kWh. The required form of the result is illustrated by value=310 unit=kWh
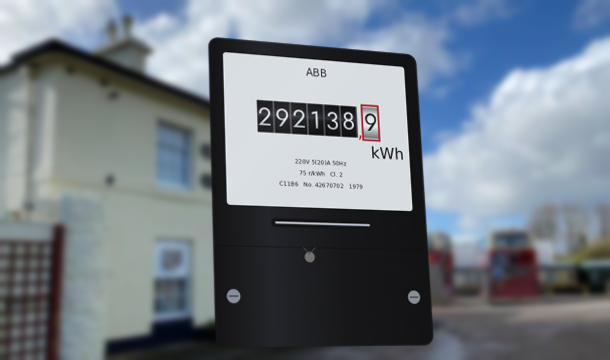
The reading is value=292138.9 unit=kWh
